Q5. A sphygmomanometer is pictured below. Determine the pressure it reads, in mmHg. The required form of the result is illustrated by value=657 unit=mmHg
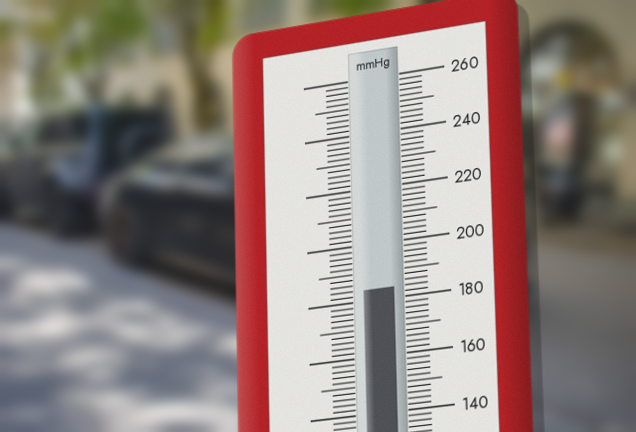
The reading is value=184 unit=mmHg
